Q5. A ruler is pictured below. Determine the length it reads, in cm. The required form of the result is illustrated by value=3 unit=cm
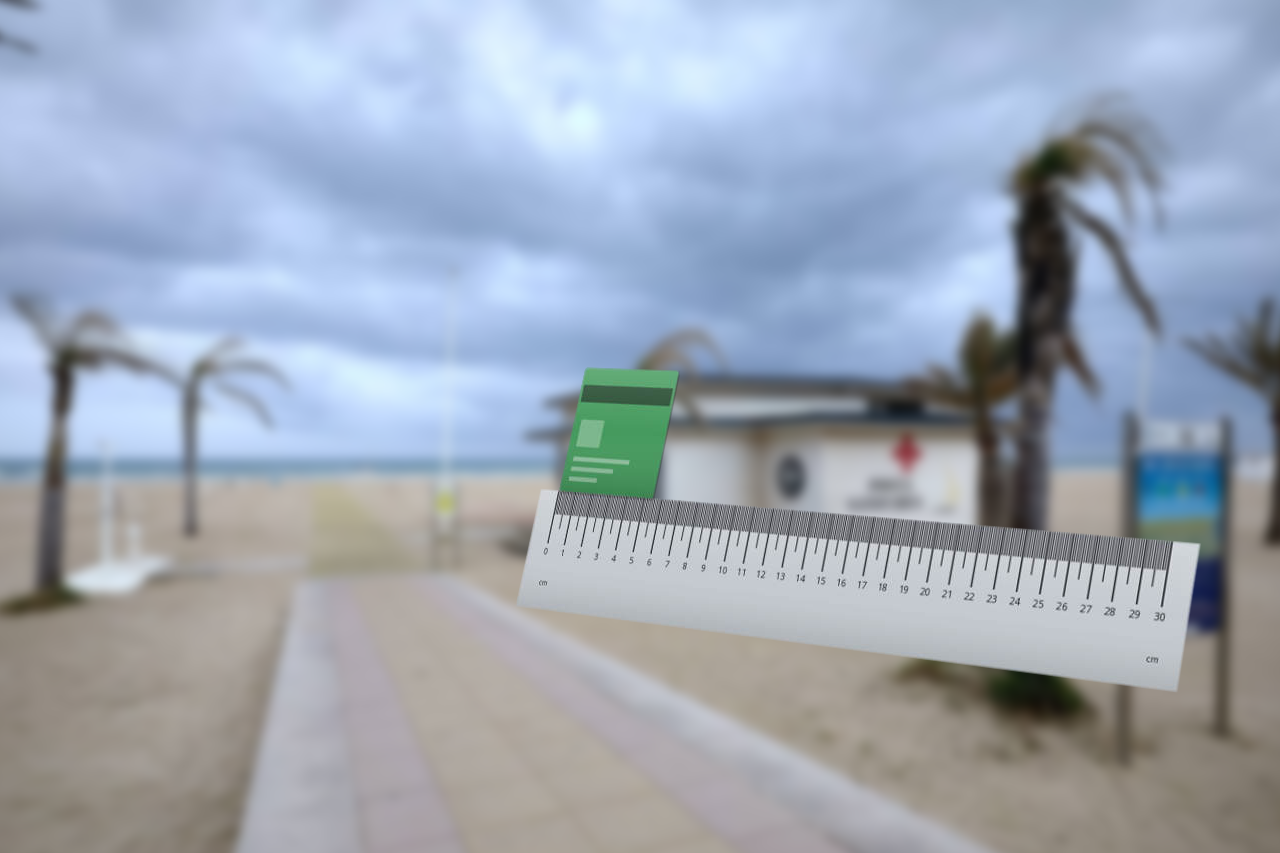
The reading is value=5.5 unit=cm
